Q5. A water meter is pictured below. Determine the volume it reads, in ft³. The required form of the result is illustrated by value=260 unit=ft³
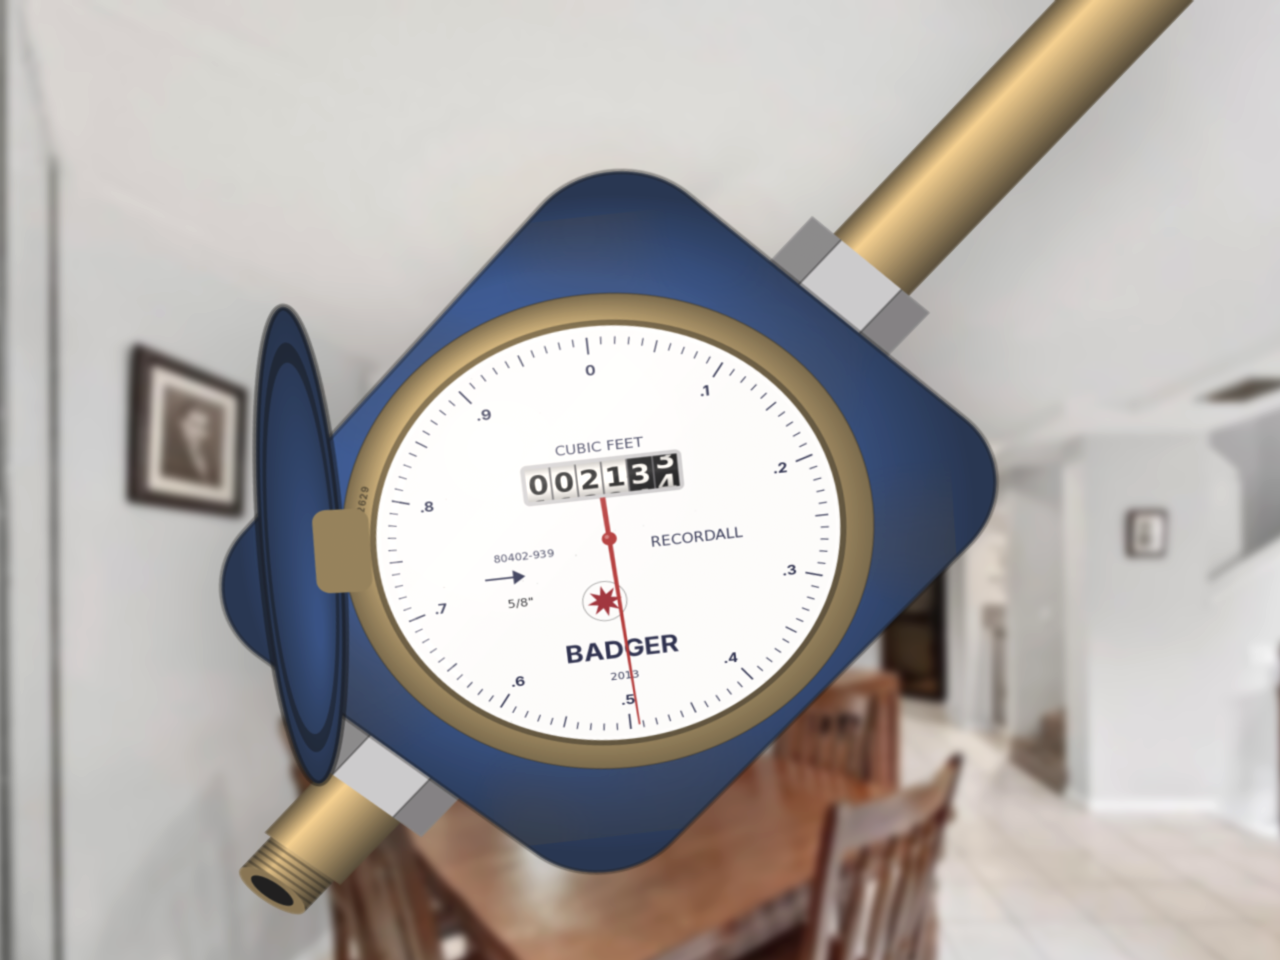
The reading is value=2133.49 unit=ft³
